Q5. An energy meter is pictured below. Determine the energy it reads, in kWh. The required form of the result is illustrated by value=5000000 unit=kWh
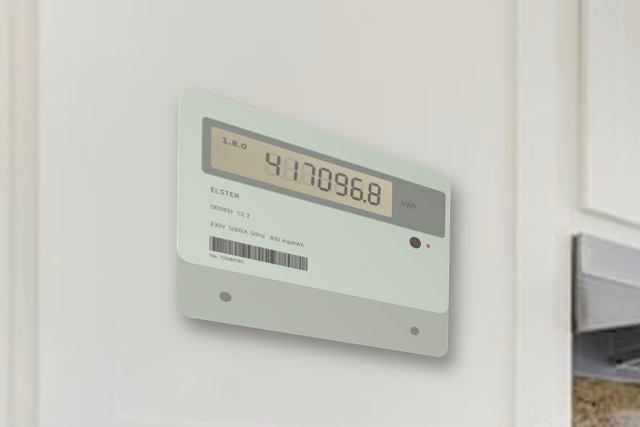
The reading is value=417096.8 unit=kWh
